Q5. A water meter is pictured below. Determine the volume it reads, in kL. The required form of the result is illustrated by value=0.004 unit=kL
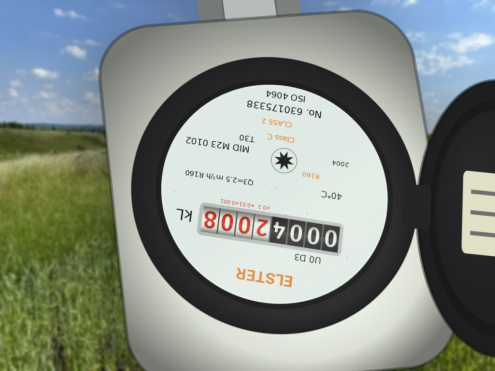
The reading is value=4.2008 unit=kL
